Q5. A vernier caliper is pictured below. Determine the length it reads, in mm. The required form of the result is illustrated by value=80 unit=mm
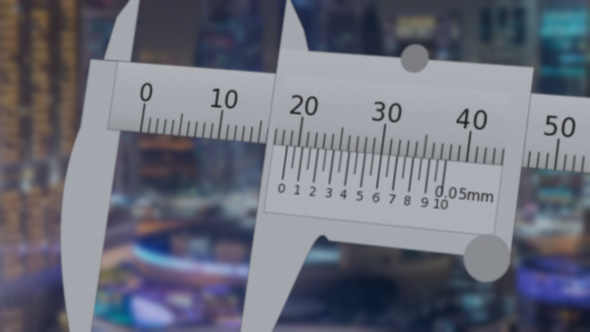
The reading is value=18.6 unit=mm
